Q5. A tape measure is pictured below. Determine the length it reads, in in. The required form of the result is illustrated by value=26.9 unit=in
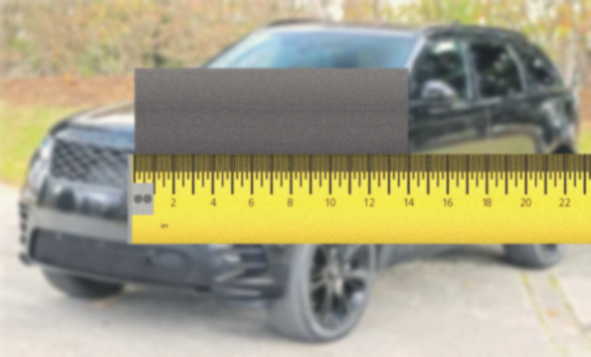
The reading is value=14 unit=in
